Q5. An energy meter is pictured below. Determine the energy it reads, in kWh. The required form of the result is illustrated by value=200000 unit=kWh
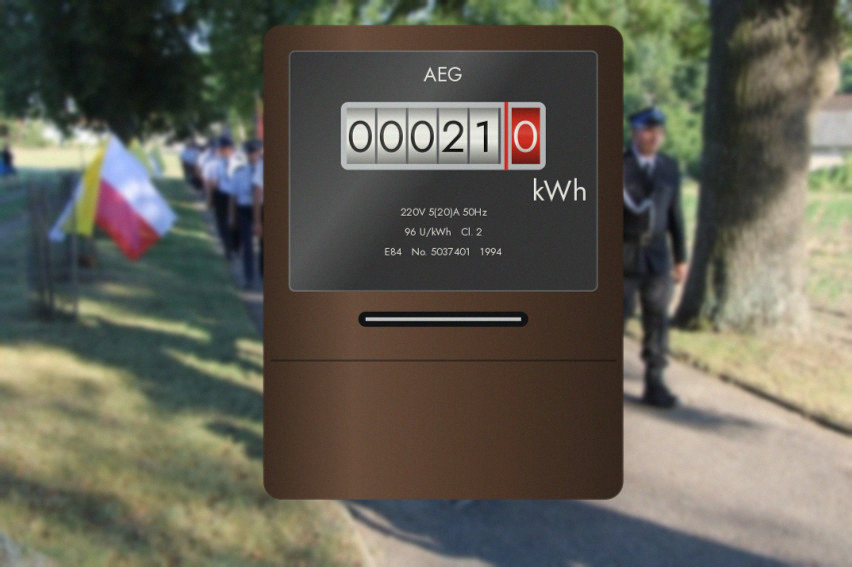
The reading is value=21.0 unit=kWh
